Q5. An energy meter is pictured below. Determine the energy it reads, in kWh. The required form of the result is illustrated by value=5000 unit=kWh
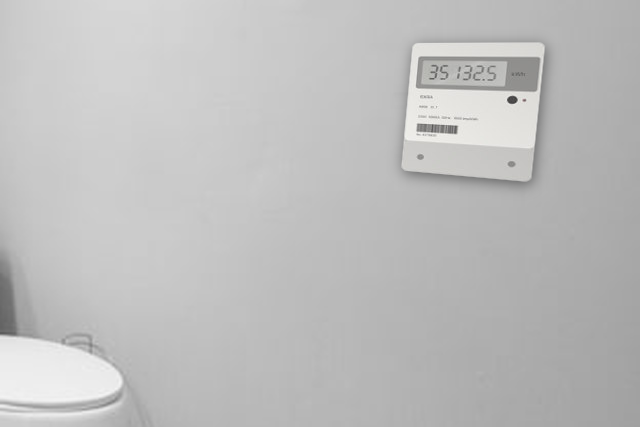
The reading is value=35132.5 unit=kWh
